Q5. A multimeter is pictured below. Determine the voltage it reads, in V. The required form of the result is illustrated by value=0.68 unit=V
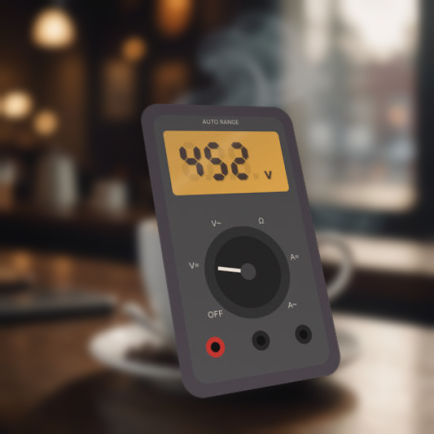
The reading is value=452 unit=V
